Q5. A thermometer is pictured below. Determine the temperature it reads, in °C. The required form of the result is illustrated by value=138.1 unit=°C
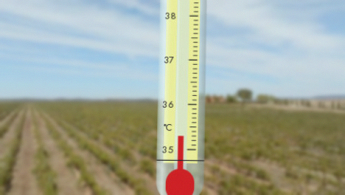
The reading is value=35.3 unit=°C
